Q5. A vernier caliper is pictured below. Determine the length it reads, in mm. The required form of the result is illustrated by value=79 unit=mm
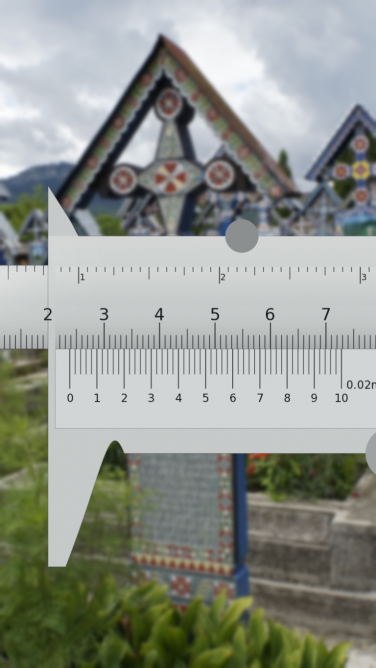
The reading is value=23.8 unit=mm
